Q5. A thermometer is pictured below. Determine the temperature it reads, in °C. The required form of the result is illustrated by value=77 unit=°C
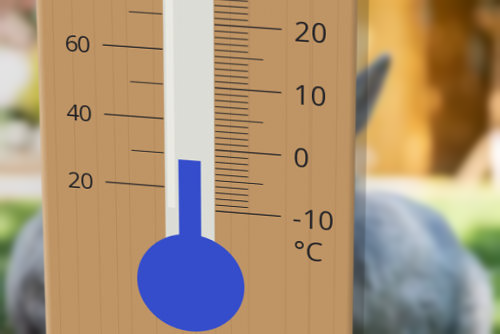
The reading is value=-2 unit=°C
